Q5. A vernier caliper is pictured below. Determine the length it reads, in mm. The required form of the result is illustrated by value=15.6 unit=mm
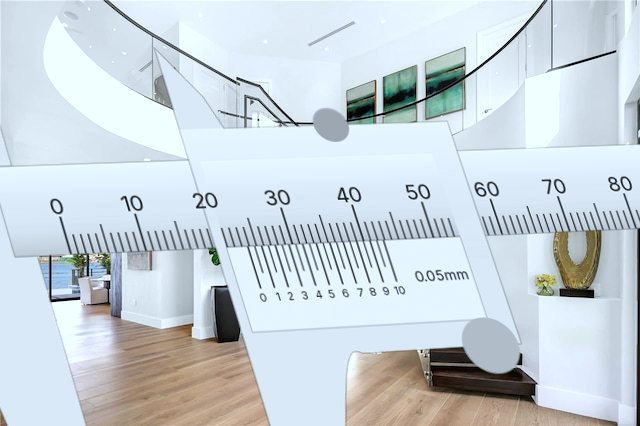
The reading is value=23.8 unit=mm
